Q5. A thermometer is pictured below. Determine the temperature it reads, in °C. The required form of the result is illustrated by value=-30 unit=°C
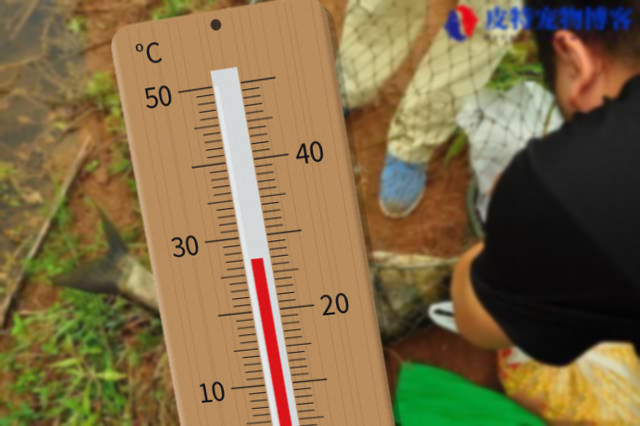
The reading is value=27 unit=°C
